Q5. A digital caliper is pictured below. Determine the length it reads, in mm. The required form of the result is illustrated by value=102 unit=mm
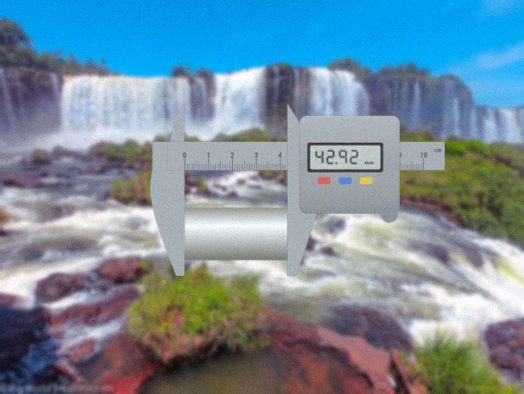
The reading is value=42.92 unit=mm
